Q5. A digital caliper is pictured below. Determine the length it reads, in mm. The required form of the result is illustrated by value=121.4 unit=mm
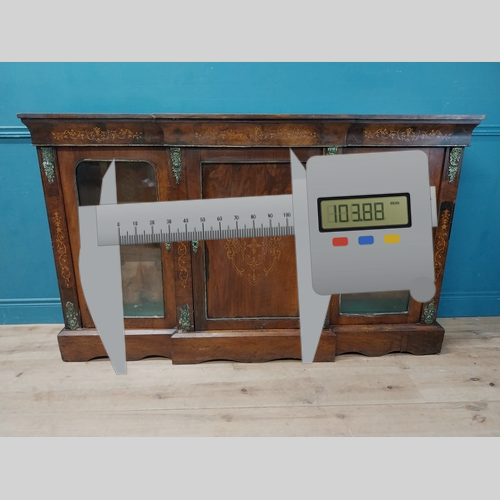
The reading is value=103.88 unit=mm
